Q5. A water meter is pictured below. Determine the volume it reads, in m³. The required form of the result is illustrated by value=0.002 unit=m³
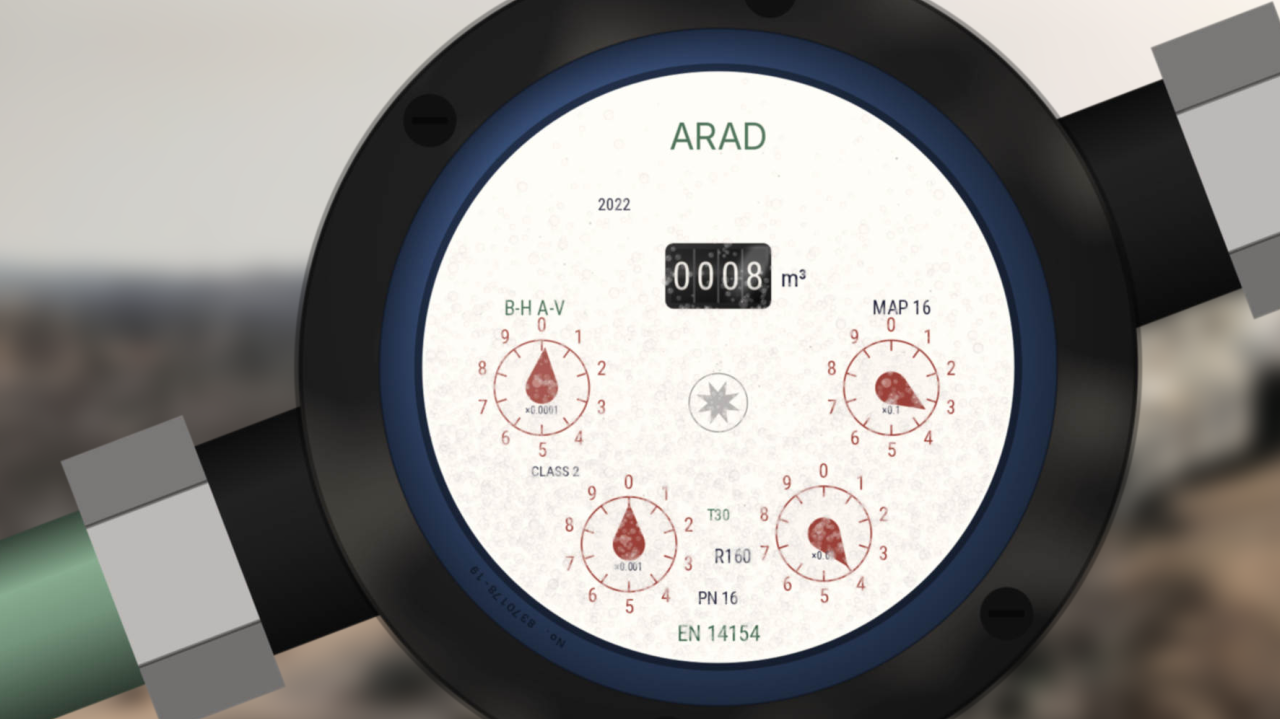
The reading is value=8.3400 unit=m³
